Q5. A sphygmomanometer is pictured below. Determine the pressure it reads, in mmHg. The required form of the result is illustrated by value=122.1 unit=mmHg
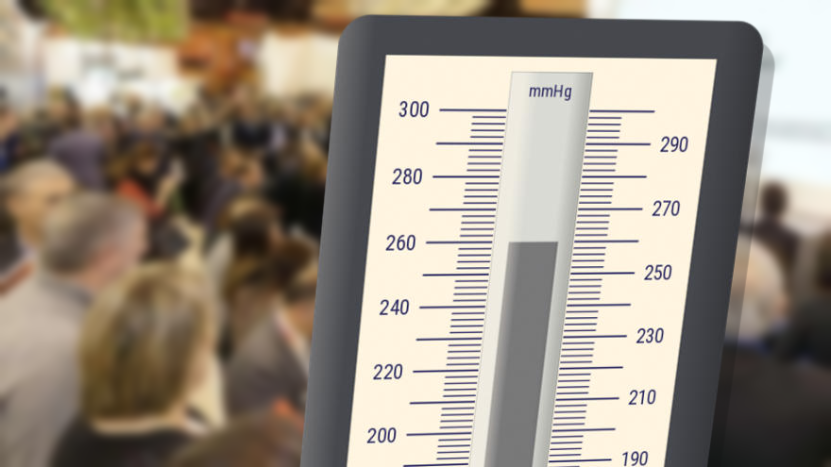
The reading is value=260 unit=mmHg
